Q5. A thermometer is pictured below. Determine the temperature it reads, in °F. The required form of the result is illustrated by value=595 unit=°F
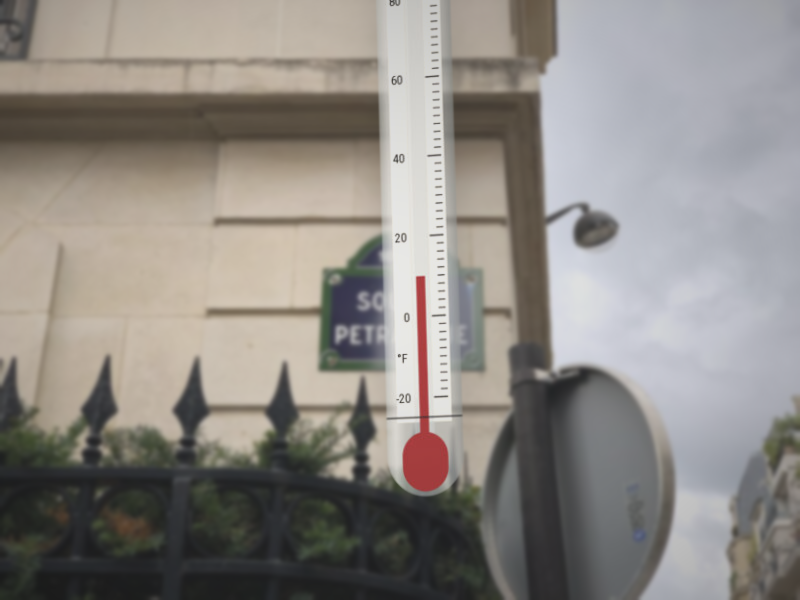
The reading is value=10 unit=°F
